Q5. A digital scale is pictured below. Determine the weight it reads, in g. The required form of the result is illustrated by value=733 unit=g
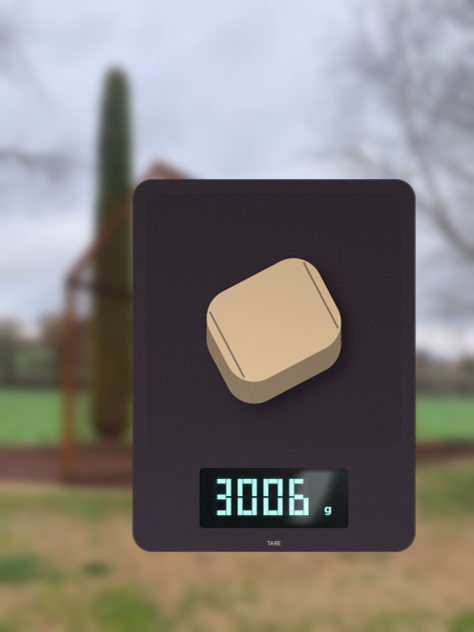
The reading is value=3006 unit=g
